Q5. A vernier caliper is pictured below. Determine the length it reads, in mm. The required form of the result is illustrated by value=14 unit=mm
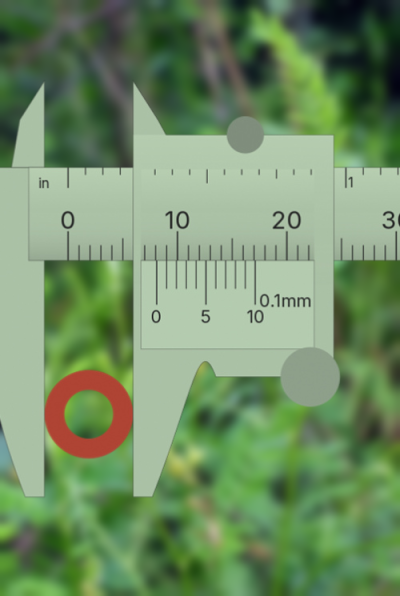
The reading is value=8.1 unit=mm
